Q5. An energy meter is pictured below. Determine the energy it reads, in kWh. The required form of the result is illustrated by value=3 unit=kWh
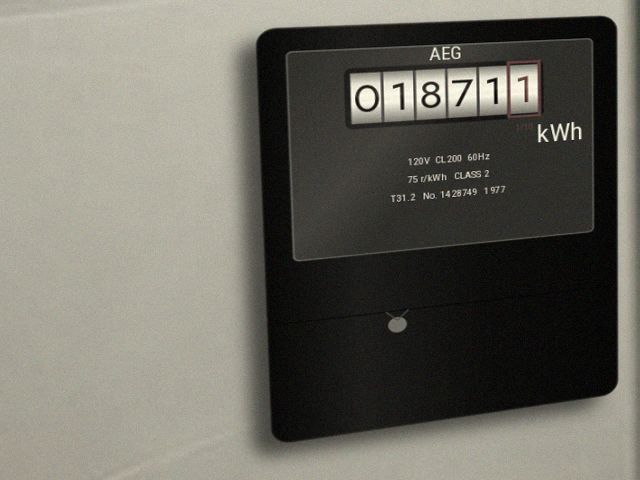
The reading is value=1871.1 unit=kWh
